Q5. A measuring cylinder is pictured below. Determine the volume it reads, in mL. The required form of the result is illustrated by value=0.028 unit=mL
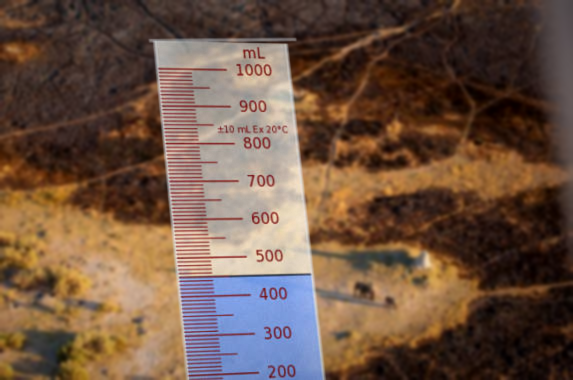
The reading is value=450 unit=mL
